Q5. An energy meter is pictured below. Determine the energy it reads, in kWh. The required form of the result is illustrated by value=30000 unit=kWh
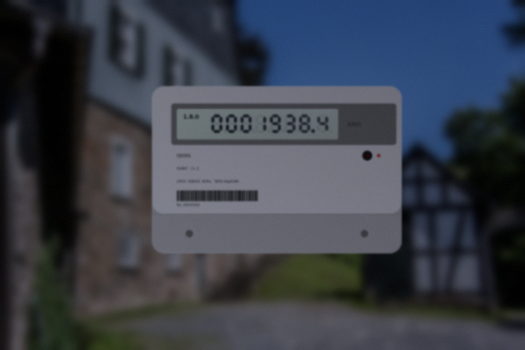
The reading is value=1938.4 unit=kWh
